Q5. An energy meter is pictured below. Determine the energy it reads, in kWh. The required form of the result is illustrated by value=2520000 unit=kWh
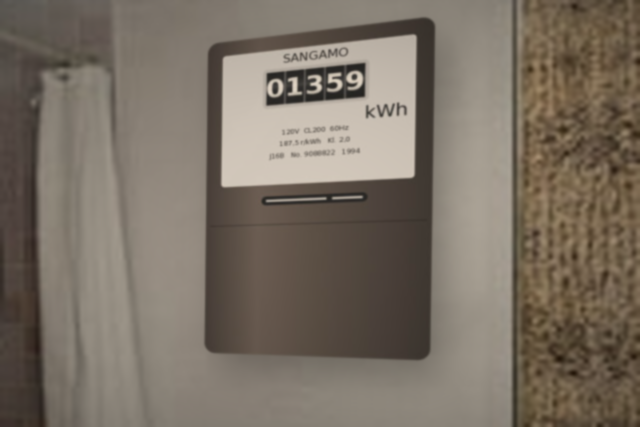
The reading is value=1359 unit=kWh
